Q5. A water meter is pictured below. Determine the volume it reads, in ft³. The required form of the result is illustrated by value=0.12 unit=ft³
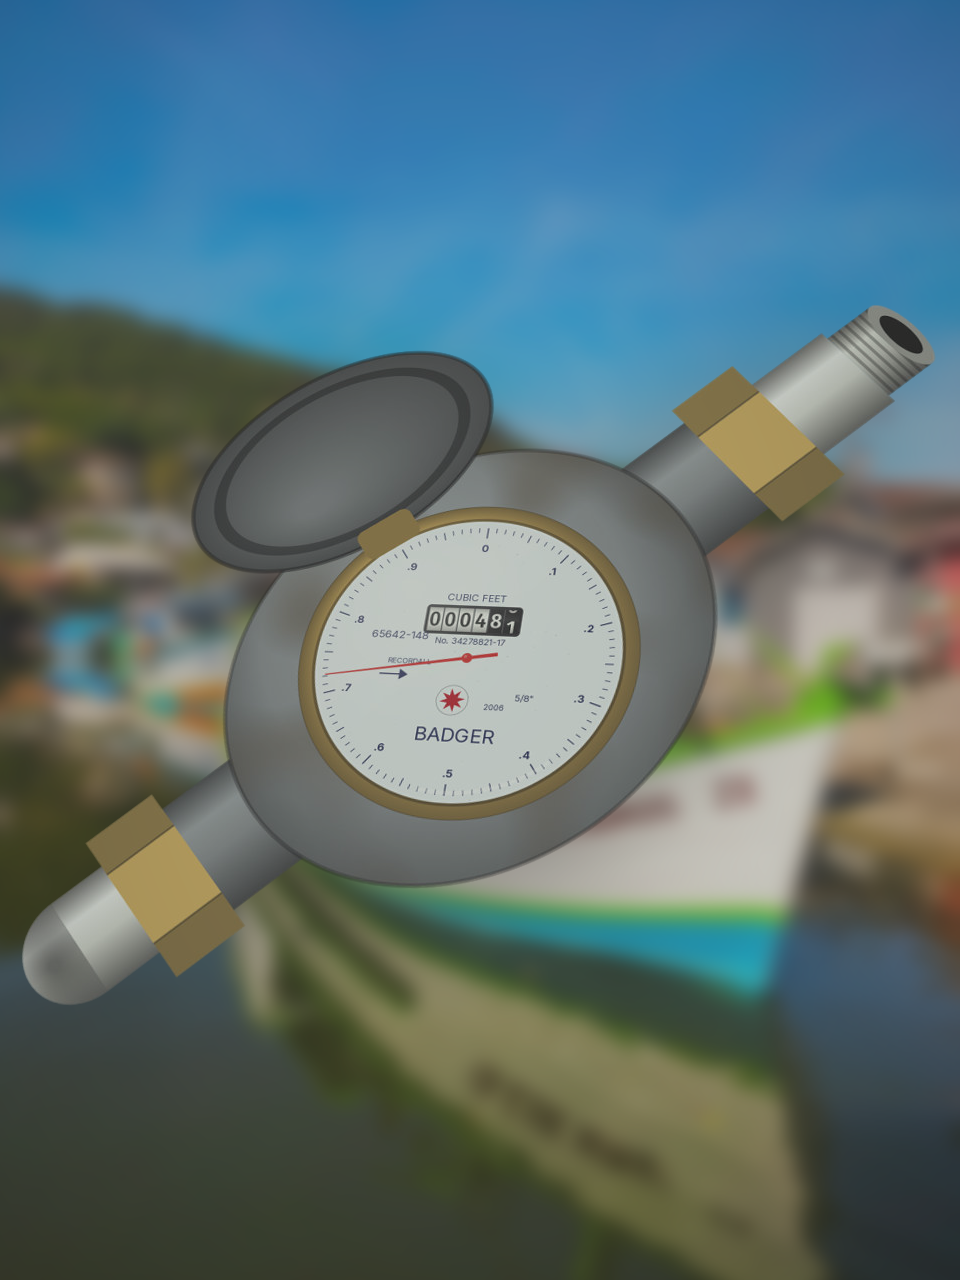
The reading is value=480.72 unit=ft³
